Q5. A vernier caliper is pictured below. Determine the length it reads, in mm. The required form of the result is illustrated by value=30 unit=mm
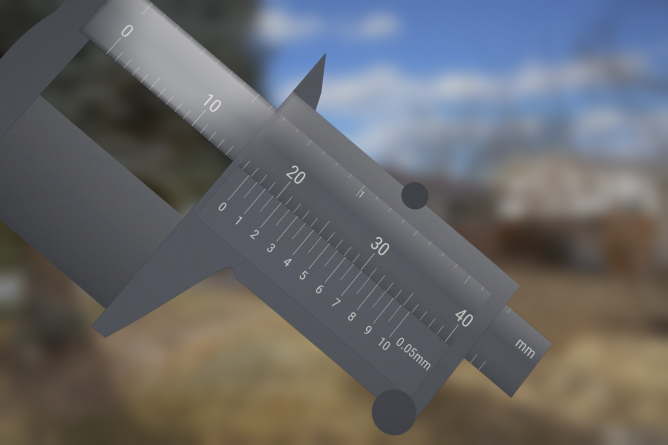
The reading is value=16.8 unit=mm
